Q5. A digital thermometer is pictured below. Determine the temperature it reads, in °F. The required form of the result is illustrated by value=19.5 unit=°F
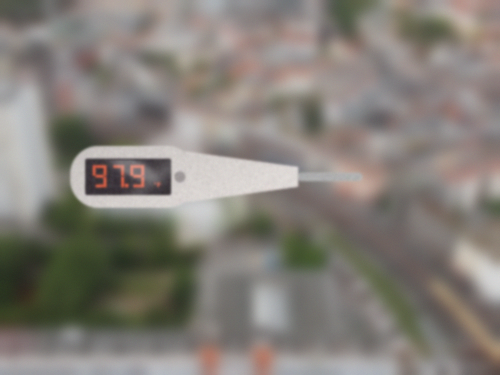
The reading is value=97.9 unit=°F
